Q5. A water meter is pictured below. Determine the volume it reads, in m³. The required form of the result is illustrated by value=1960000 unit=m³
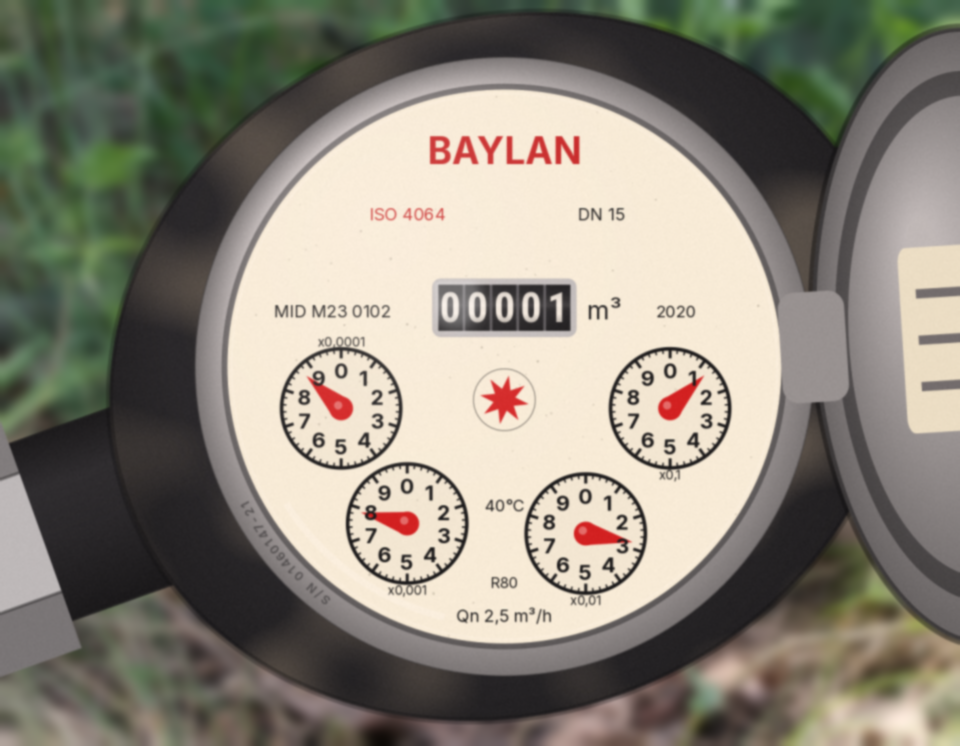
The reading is value=1.1278 unit=m³
